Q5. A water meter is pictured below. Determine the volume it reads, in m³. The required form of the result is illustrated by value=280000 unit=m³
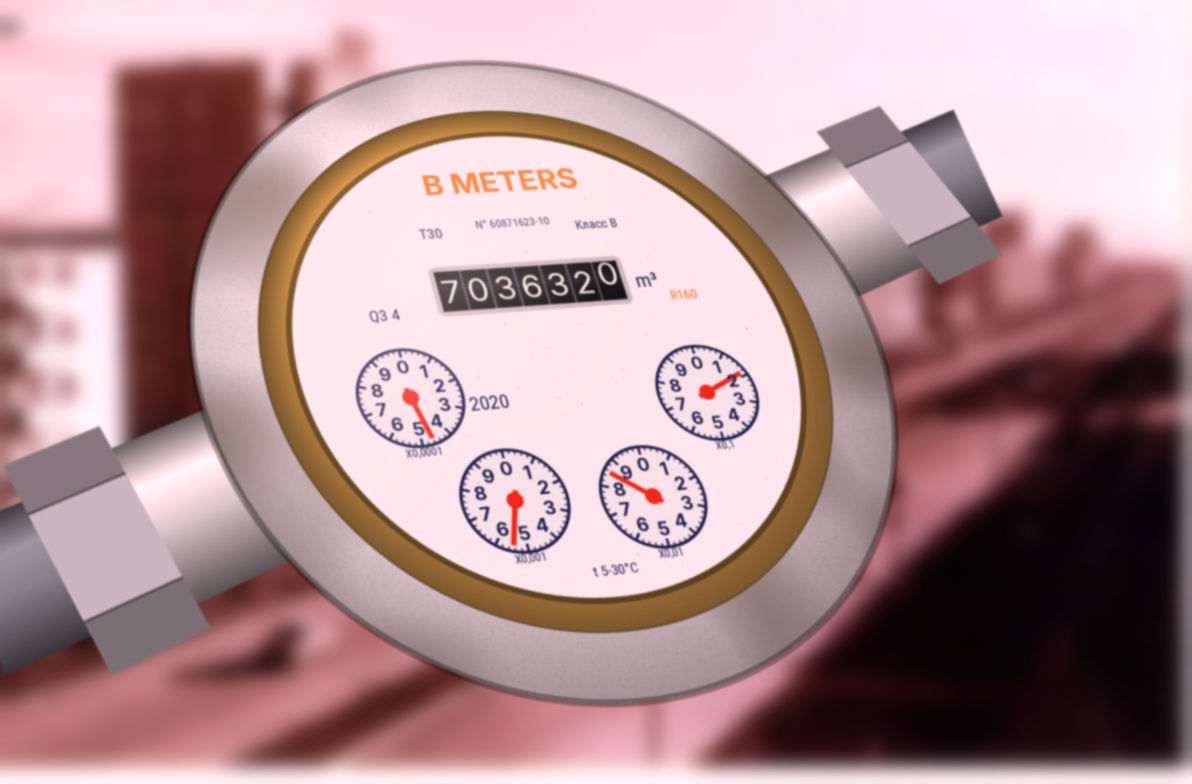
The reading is value=7036320.1854 unit=m³
